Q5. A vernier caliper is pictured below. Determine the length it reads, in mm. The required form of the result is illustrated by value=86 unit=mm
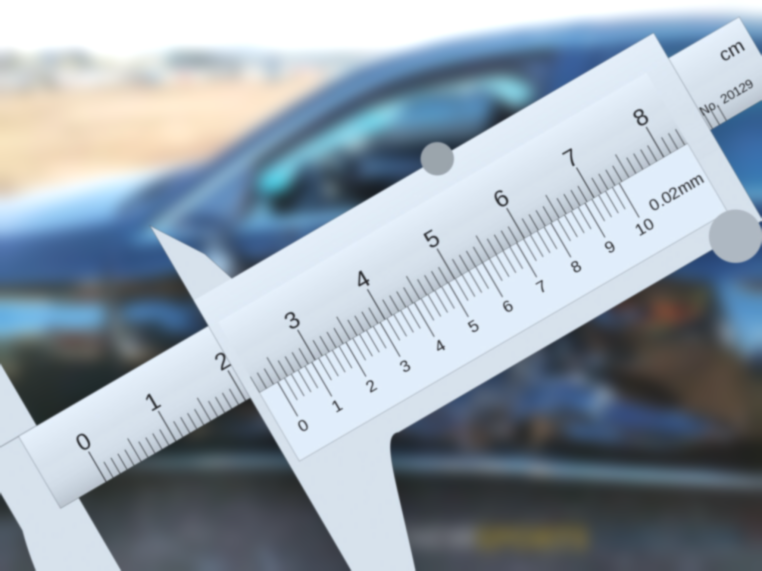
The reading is value=24.6 unit=mm
